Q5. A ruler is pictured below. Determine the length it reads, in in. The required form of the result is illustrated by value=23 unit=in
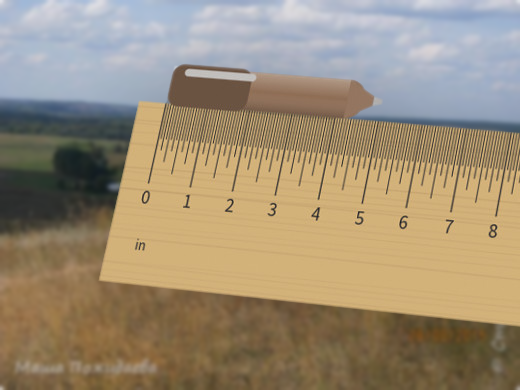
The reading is value=5 unit=in
